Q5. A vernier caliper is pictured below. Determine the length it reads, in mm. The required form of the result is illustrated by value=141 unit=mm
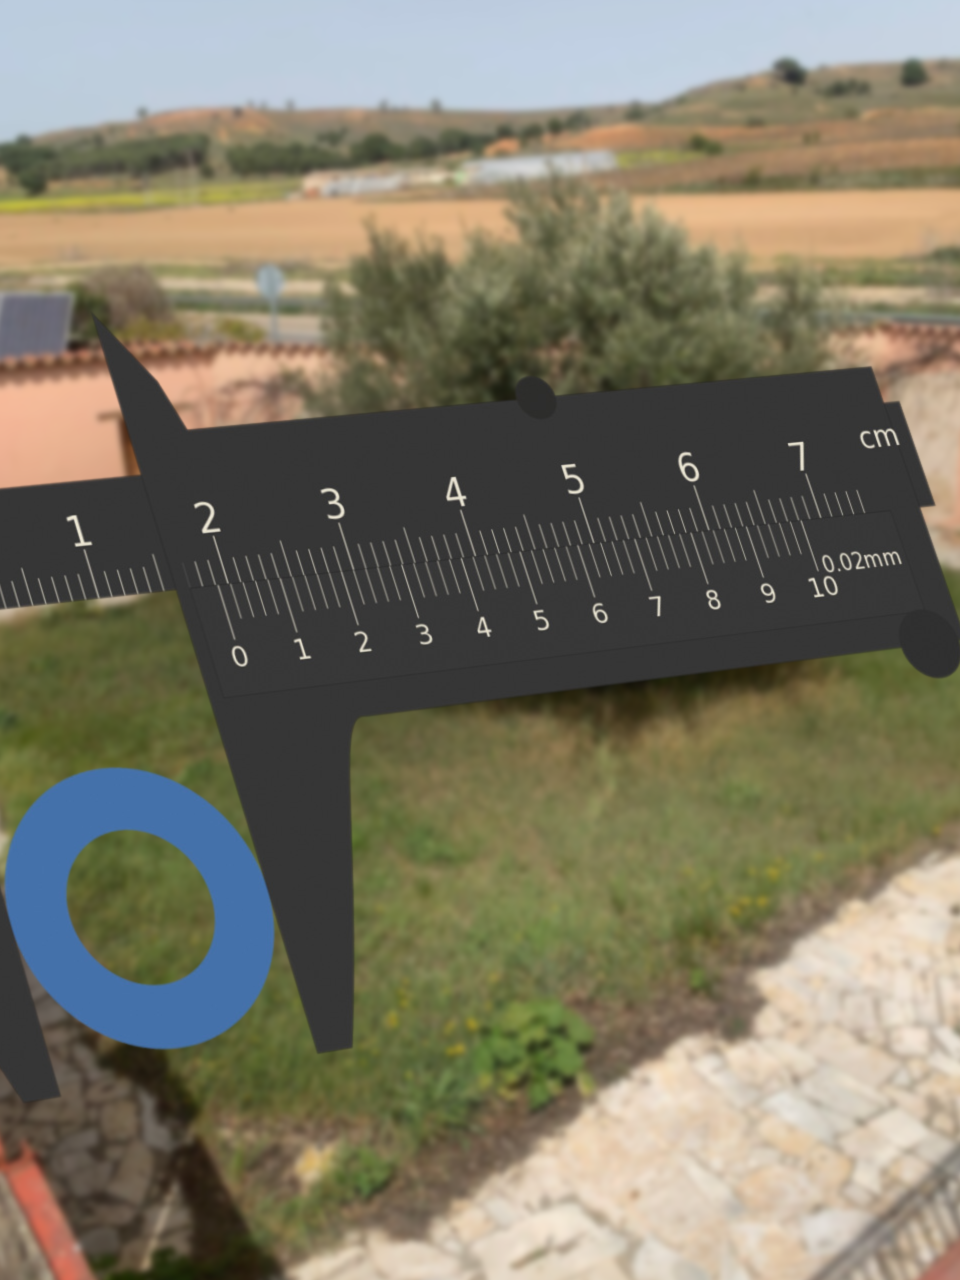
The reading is value=19.2 unit=mm
